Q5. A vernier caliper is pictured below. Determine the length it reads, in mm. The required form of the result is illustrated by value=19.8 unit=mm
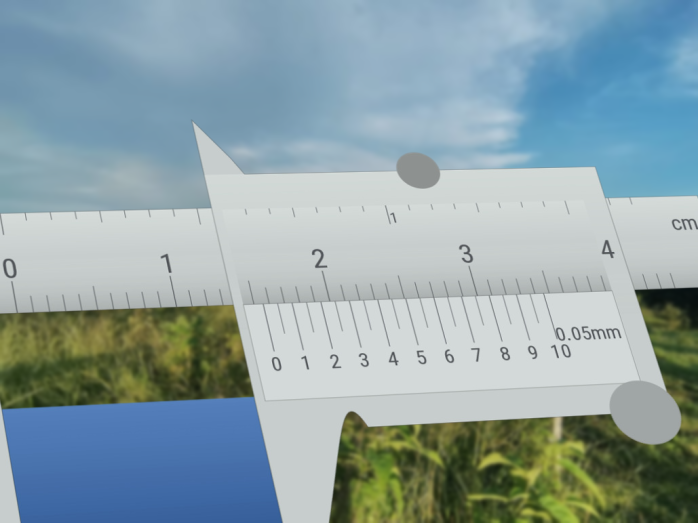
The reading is value=15.6 unit=mm
